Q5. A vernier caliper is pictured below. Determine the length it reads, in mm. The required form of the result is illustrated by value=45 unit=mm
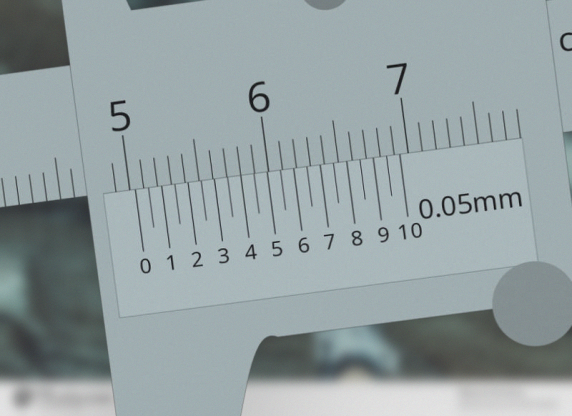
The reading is value=50.4 unit=mm
